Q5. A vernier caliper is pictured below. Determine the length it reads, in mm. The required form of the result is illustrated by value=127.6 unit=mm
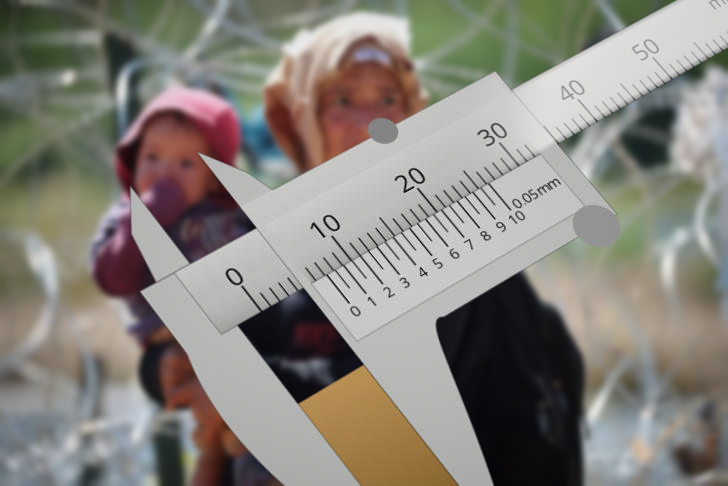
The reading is value=7.2 unit=mm
